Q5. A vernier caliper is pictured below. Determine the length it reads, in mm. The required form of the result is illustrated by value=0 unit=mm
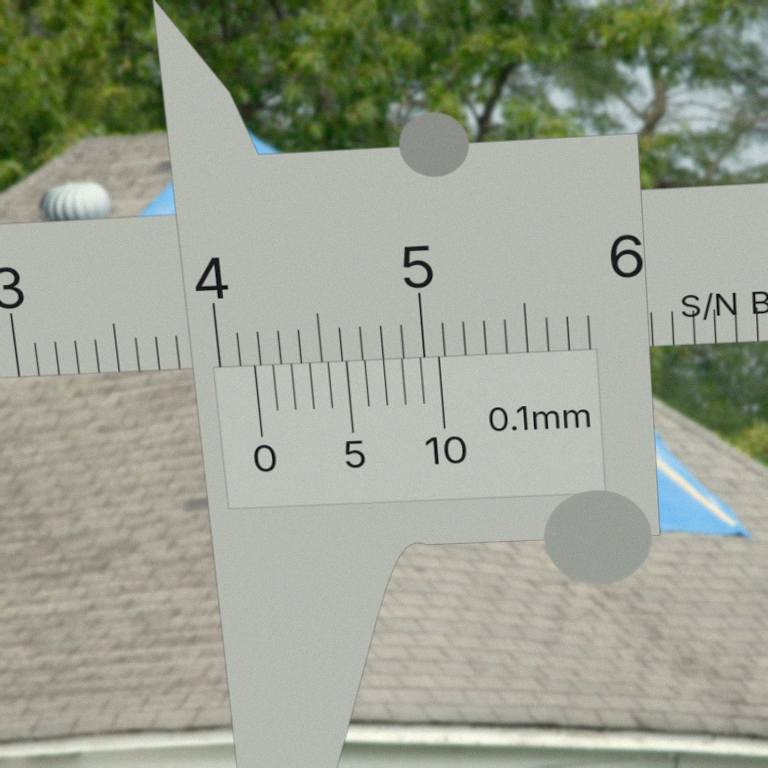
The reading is value=41.7 unit=mm
